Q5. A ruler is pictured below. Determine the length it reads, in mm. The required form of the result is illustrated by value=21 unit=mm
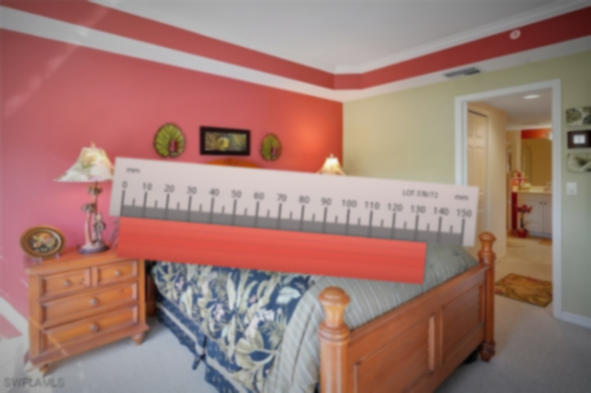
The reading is value=135 unit=mm
